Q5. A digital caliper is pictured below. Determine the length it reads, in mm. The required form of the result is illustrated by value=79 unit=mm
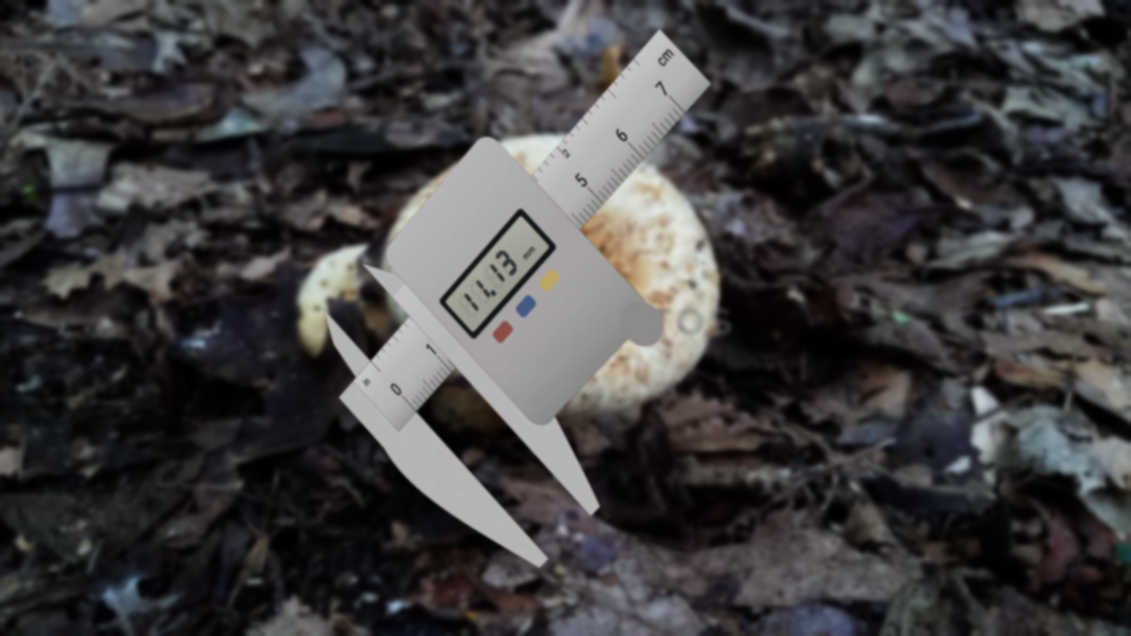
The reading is value=11.13 unit=mm
